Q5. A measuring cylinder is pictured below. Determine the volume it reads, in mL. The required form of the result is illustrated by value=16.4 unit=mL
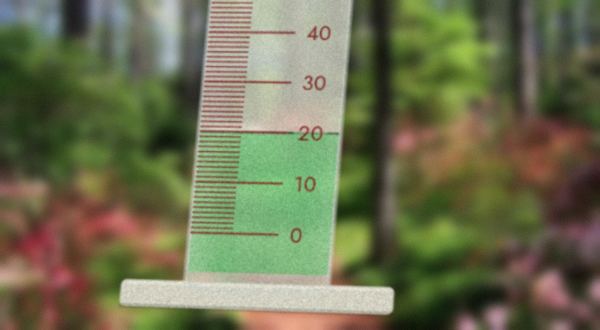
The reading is value=20 unit=mL
